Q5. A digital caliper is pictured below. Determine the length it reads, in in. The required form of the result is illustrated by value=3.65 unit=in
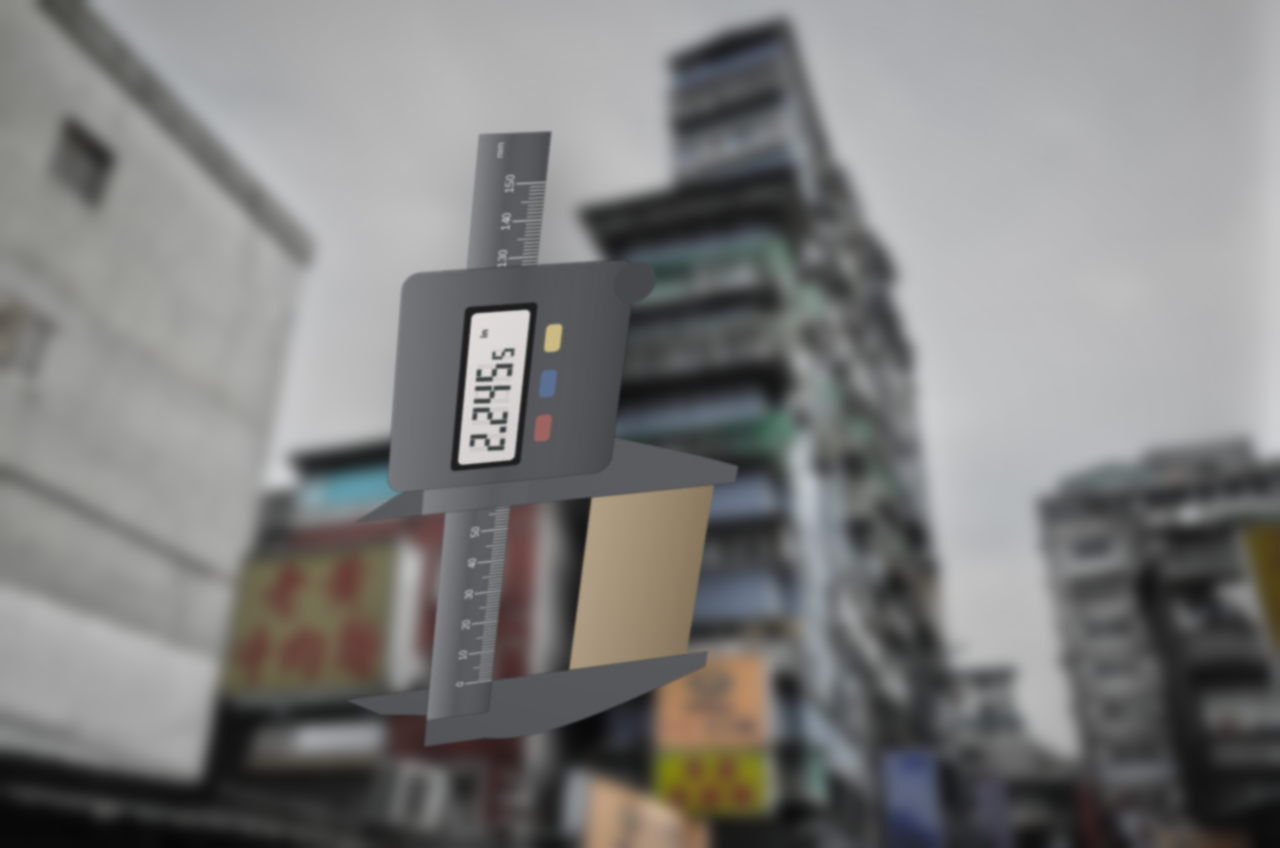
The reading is value=2.2455 unit=in
